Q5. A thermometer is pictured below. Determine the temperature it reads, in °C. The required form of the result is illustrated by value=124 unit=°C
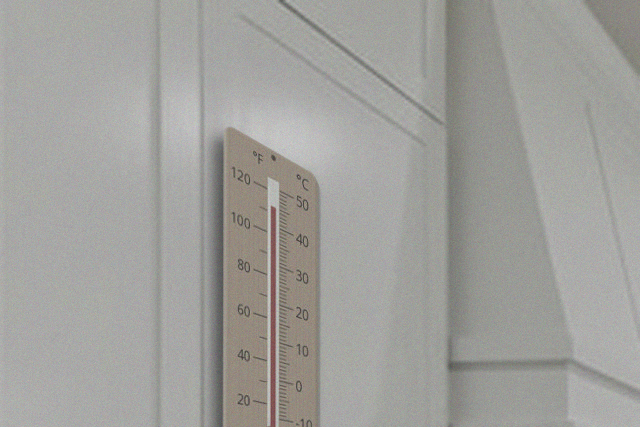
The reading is value=45 unit=°C
